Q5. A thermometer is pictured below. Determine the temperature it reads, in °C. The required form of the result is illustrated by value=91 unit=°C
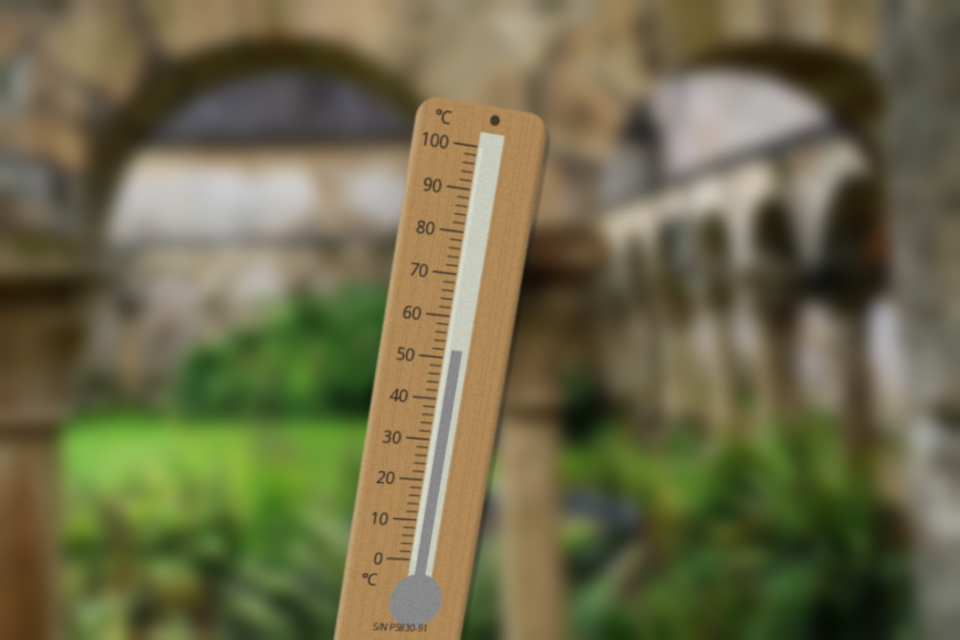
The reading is value=52 unit=°C
